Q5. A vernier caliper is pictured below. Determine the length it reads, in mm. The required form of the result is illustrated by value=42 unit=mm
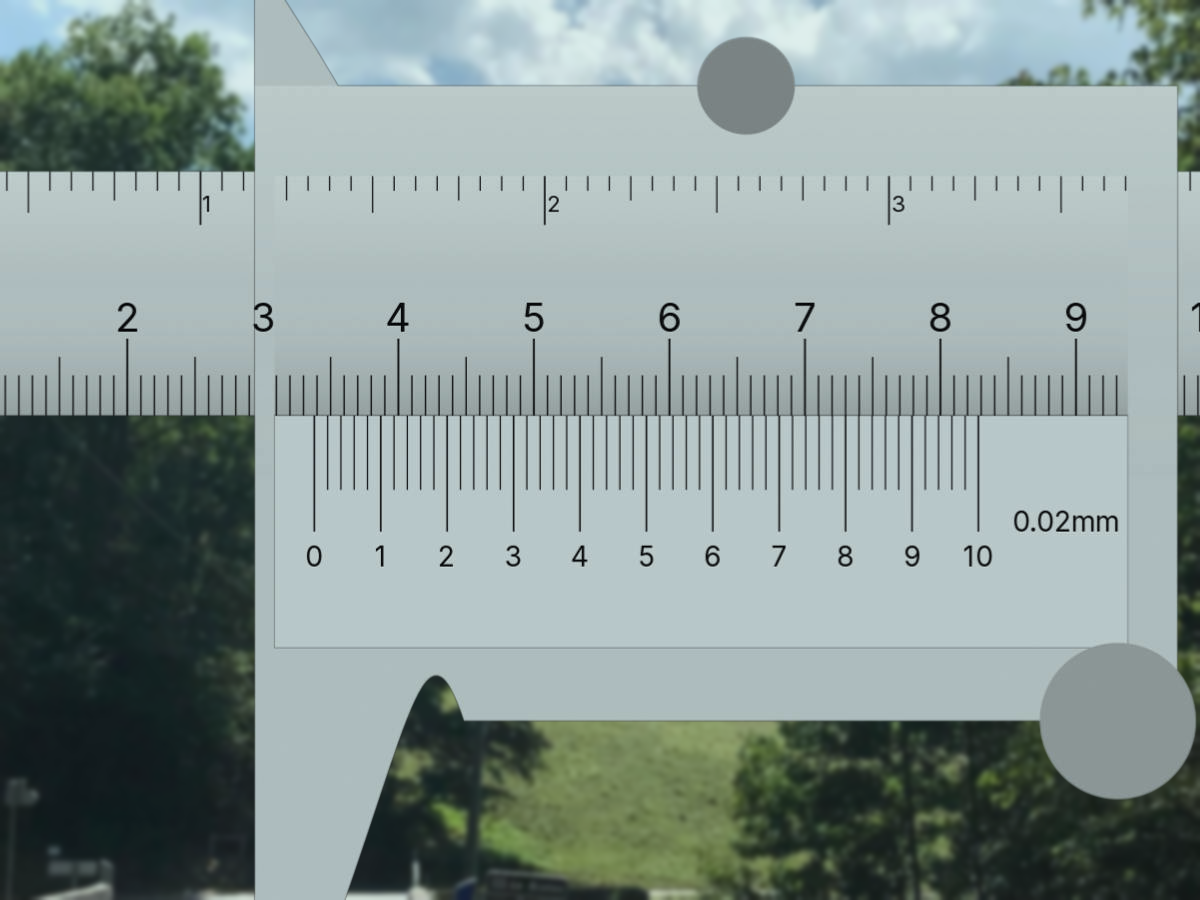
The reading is value=33.8 unit=mm
